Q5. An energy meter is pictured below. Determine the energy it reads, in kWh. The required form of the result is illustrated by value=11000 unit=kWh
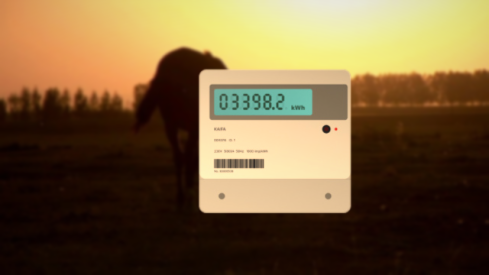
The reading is value=3398.2 unit=kWh
